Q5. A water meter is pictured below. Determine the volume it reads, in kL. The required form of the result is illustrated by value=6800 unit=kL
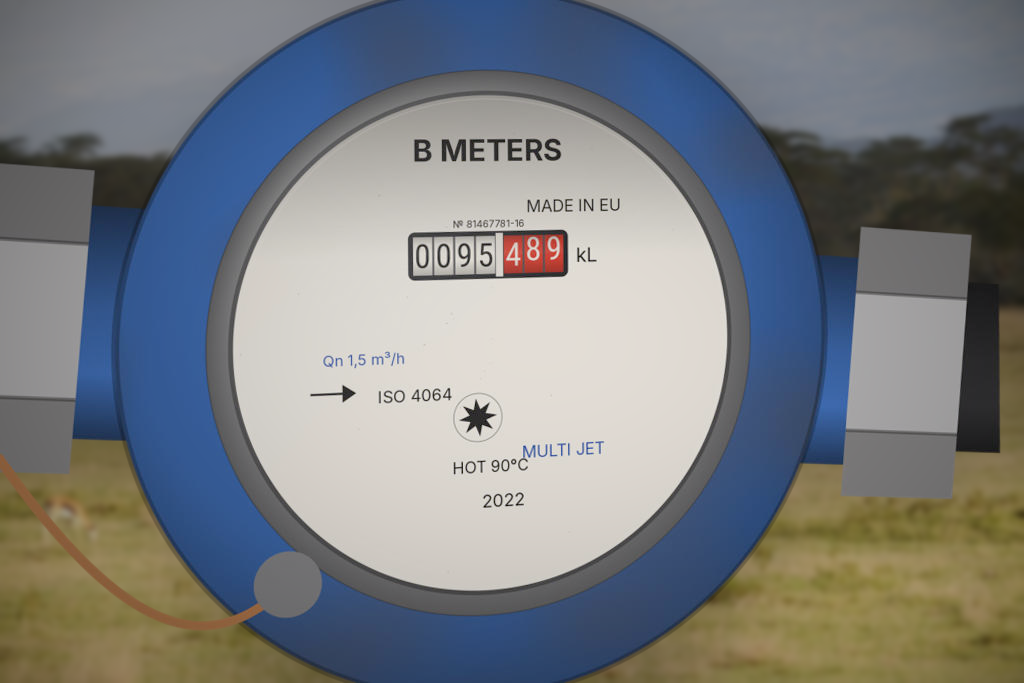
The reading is value=95.489 unit=kL
